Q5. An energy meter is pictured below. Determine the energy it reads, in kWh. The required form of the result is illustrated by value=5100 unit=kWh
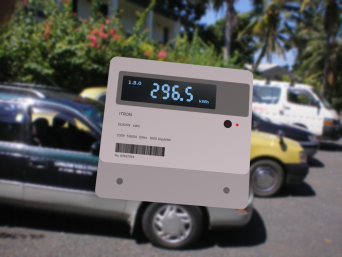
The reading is value=296.5 unit=kWh
